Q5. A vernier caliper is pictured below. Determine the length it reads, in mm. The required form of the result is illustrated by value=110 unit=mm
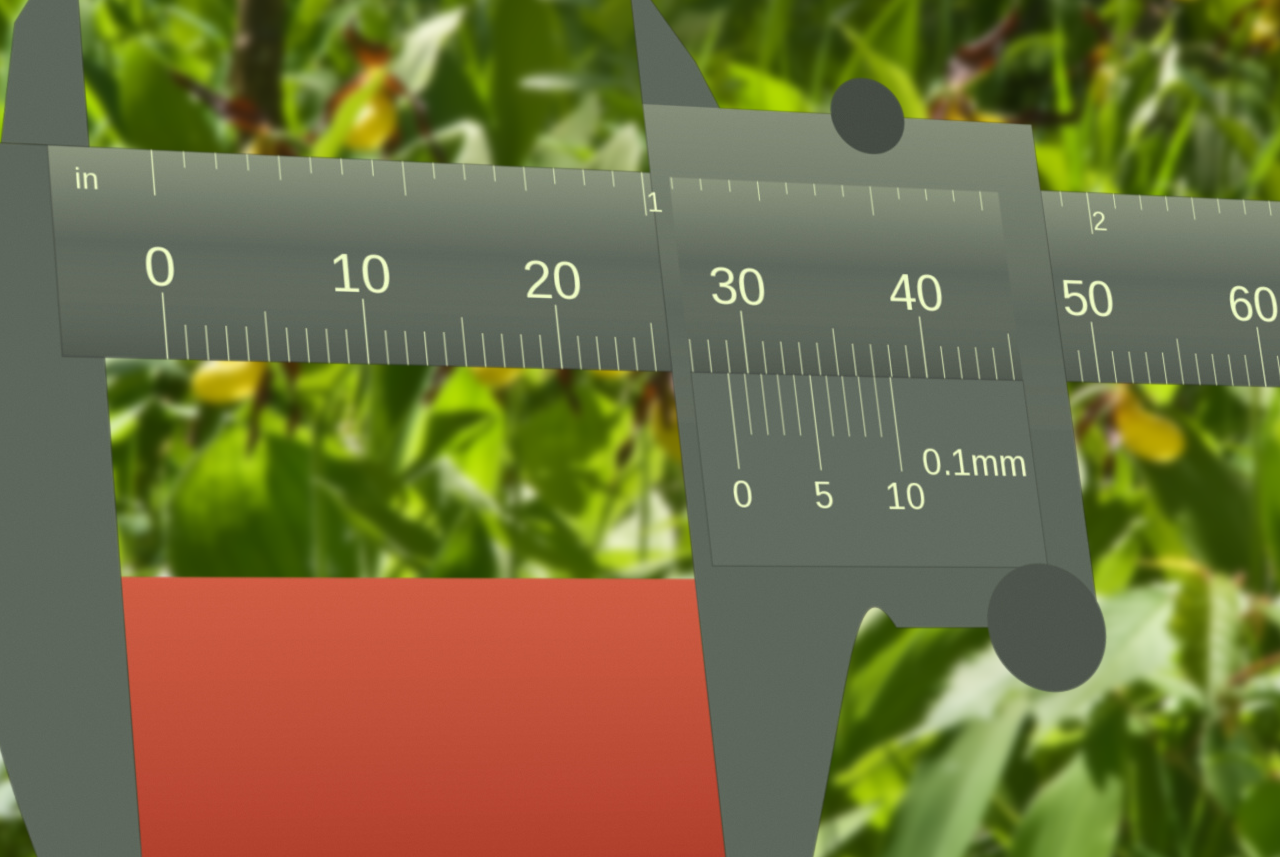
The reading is value=28.9 unit=mm
